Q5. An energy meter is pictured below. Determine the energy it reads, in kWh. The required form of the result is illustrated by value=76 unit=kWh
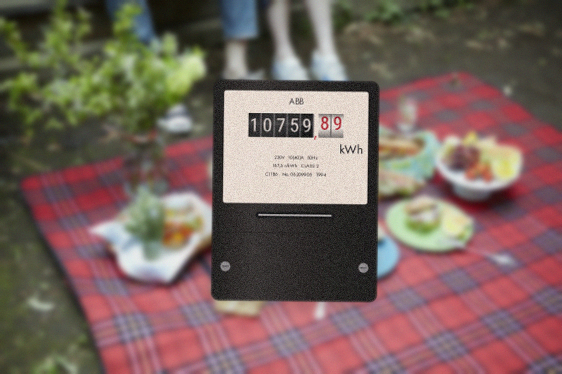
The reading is value=10759.89 unit=kWh
